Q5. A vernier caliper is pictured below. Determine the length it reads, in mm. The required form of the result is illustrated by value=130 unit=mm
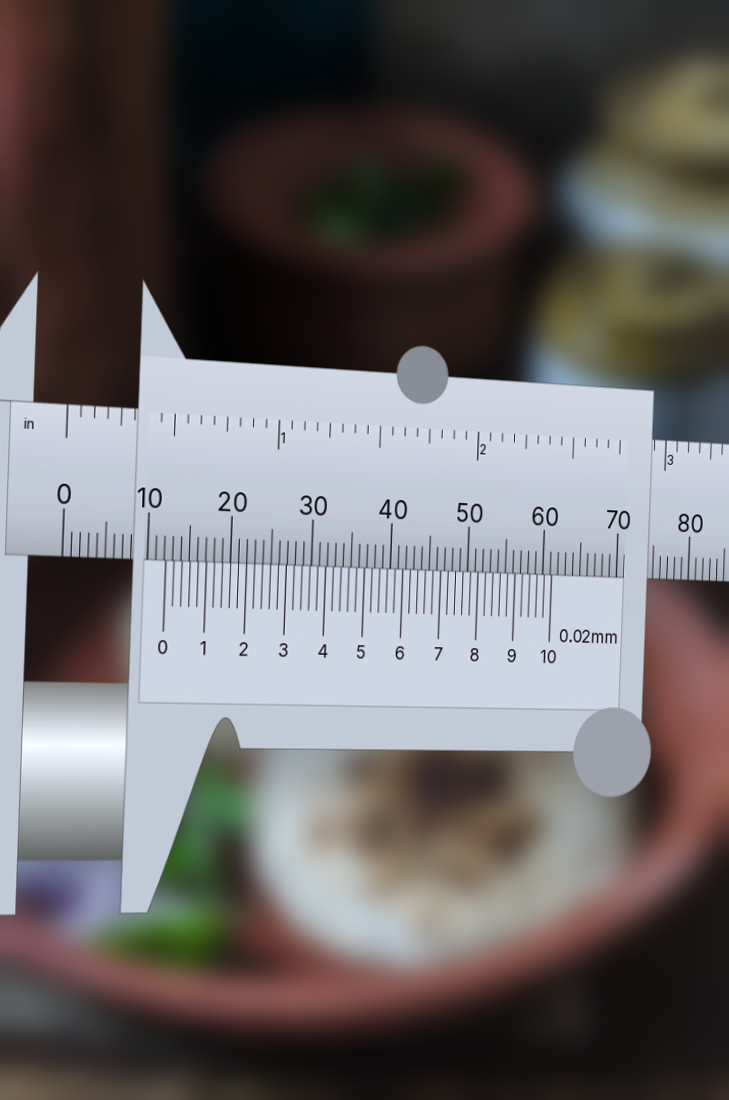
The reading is value=12.2 unit=mm
